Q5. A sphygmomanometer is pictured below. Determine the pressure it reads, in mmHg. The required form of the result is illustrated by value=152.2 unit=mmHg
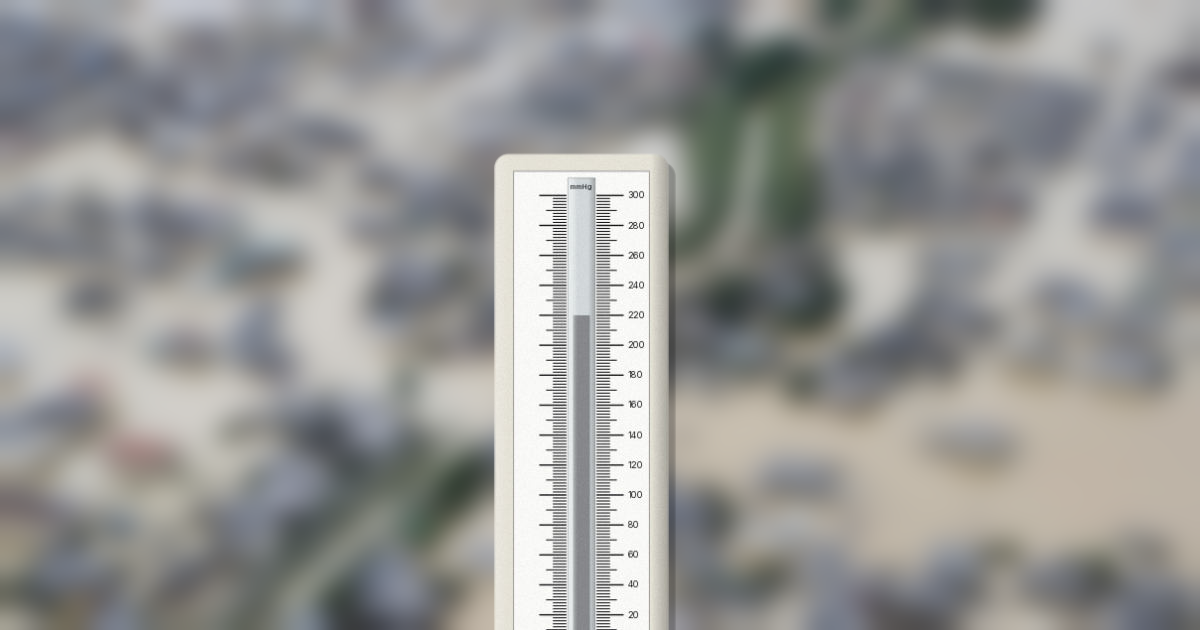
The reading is value=220 unit=mmHg
